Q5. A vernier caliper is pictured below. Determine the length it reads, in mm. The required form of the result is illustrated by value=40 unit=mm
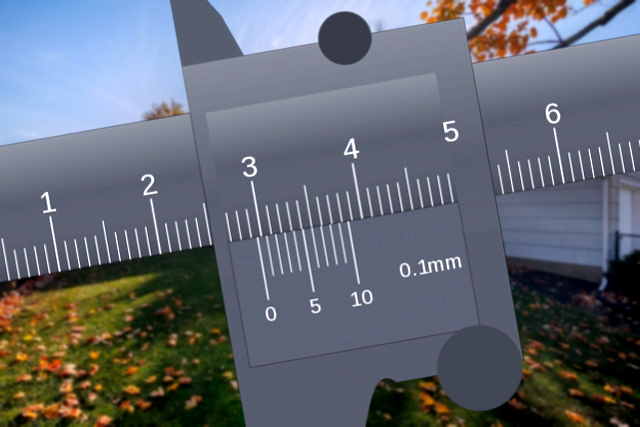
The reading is value=29.6 unit=mm
